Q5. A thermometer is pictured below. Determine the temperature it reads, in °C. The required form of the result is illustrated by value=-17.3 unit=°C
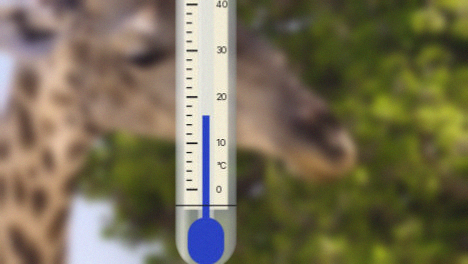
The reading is value=16 unit=°C
